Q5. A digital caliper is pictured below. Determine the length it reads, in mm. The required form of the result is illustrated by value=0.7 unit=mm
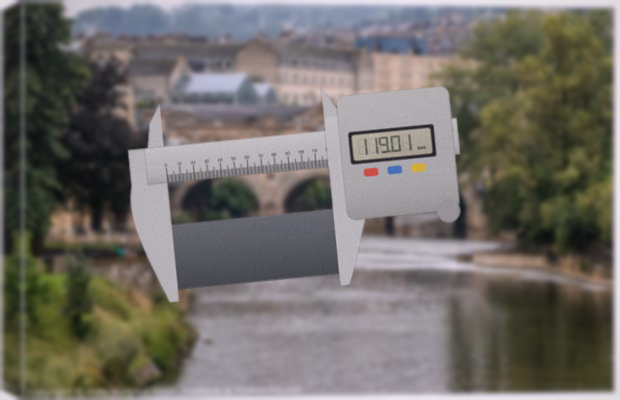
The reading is value=119.01 unit=mm
